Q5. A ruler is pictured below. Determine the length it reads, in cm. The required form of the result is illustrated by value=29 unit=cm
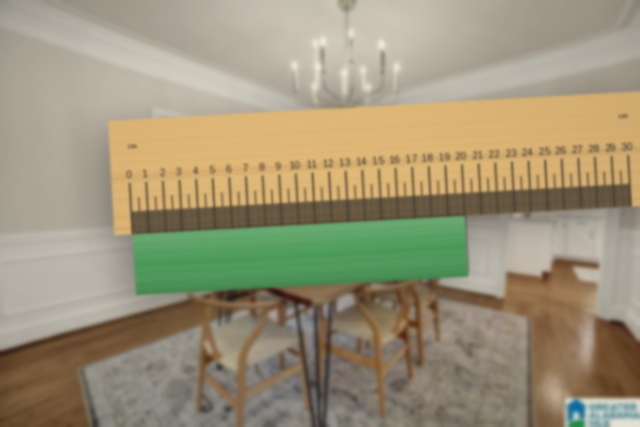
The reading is value=20 unit=cm
